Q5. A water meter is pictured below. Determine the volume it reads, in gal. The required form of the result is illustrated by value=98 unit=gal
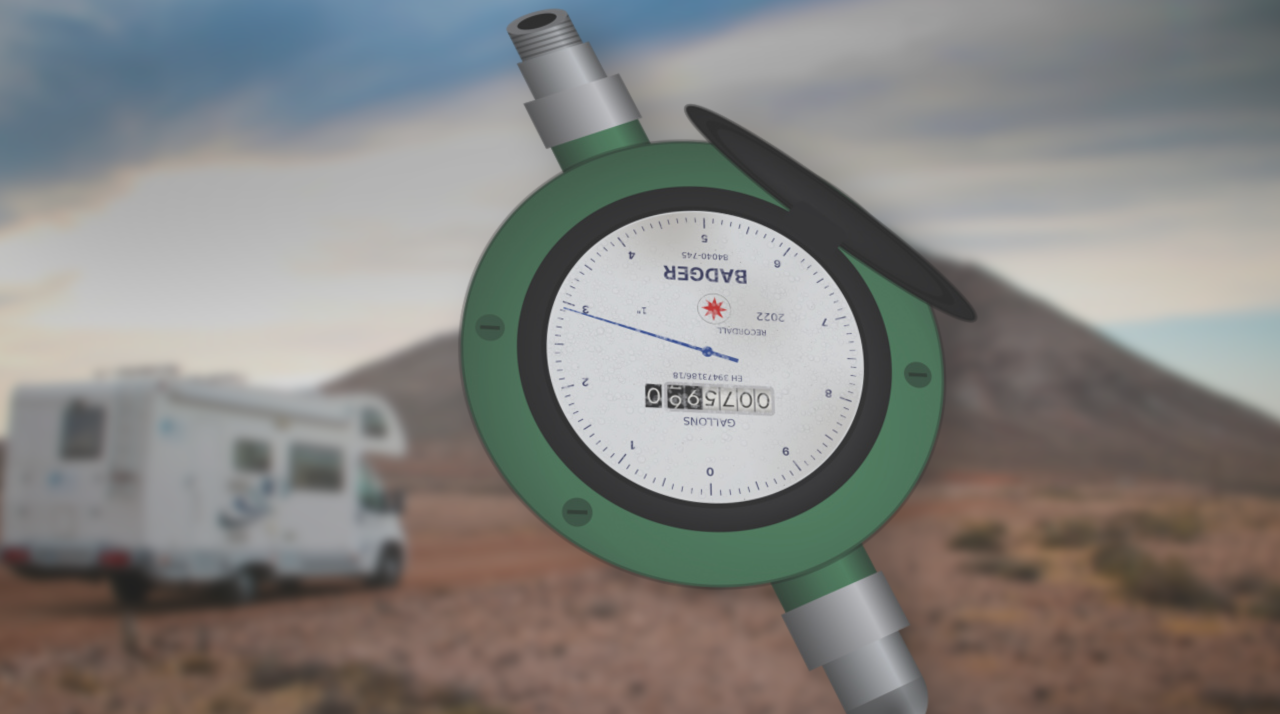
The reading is value=75962.9 unit=gal
